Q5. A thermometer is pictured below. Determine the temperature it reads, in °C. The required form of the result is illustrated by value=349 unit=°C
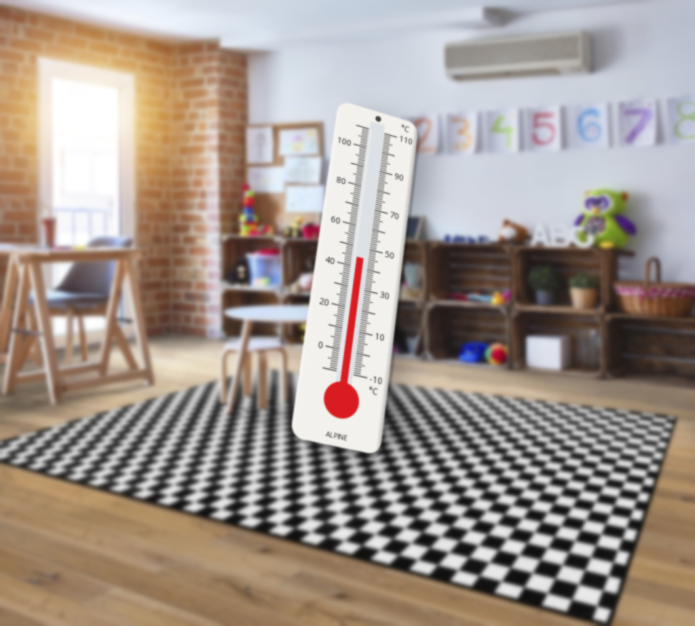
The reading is value=45 unit=°C
